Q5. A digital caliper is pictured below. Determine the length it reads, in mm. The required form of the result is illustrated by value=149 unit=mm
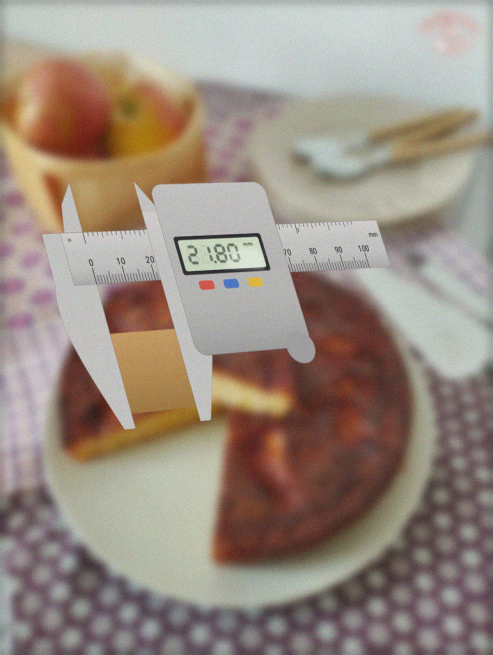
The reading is value=21.80 unit=mm
